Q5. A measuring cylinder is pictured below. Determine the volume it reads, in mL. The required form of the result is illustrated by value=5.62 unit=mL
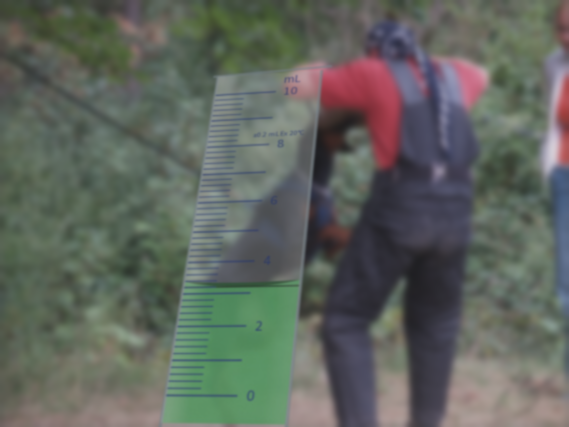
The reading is value=3.2 unit=mL
